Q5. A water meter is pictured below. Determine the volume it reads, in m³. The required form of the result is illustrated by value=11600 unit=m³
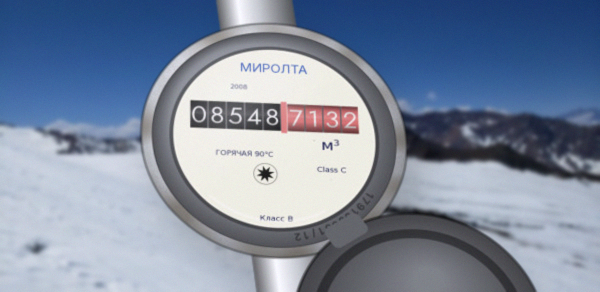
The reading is value=8548.7132 unit=m³
